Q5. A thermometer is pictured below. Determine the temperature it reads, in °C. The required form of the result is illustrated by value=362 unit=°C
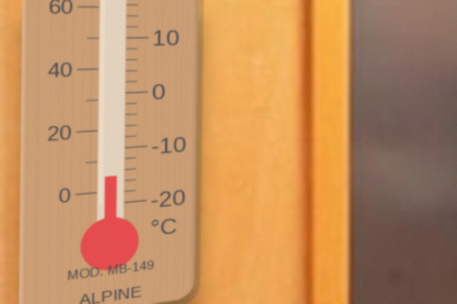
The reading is value=-15 unit=°C
